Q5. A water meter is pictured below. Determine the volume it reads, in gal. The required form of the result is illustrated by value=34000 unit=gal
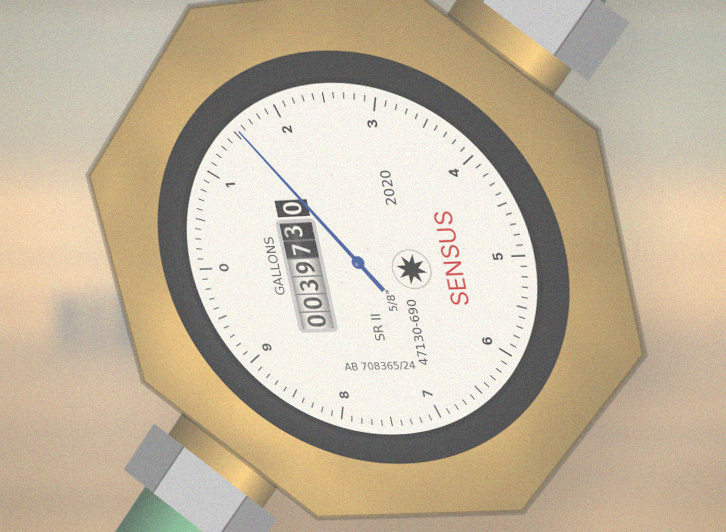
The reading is value=39731.5 unit=gal
